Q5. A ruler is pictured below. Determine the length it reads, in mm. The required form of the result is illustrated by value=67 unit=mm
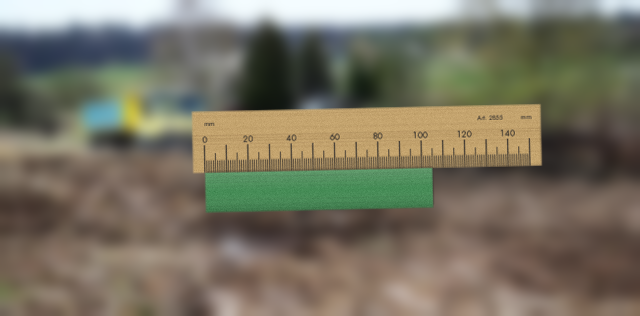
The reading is value=105 unit=mm
